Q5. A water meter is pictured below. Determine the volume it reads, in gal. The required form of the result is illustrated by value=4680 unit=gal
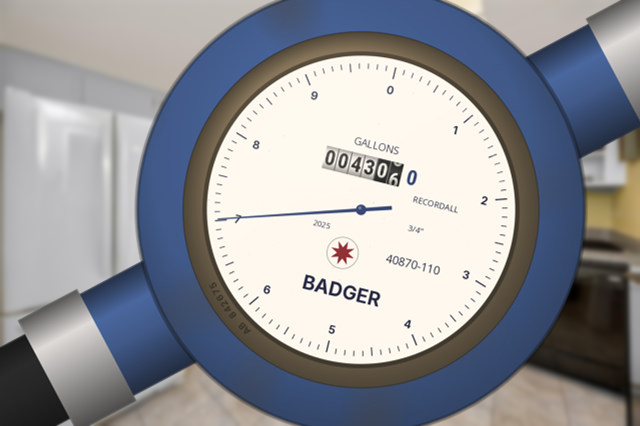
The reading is value=43057.0 unit=gal
